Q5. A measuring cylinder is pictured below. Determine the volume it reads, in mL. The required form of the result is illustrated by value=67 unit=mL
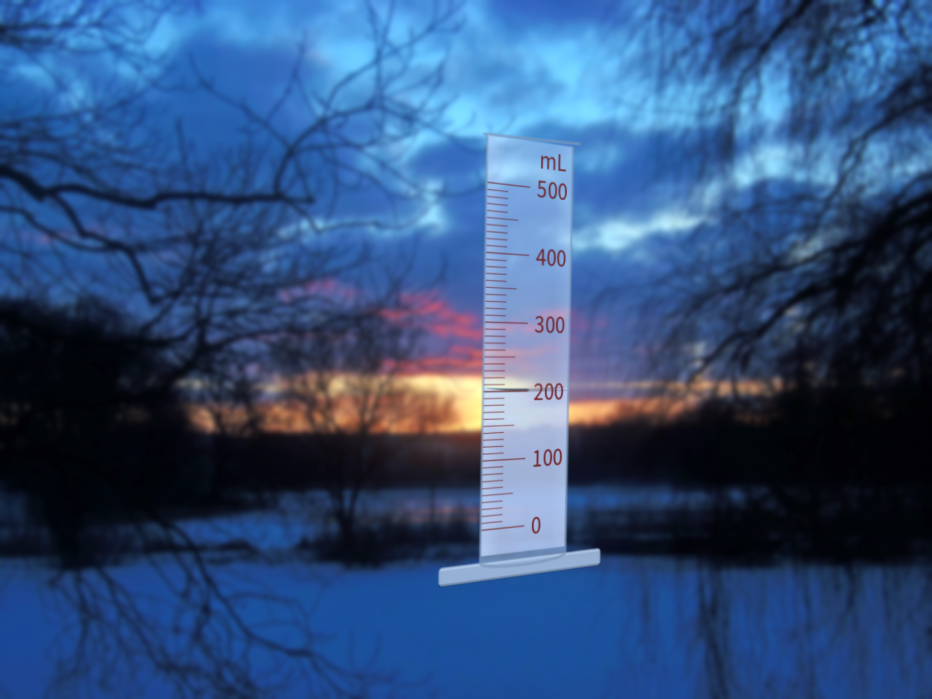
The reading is value=200 unit=mL
